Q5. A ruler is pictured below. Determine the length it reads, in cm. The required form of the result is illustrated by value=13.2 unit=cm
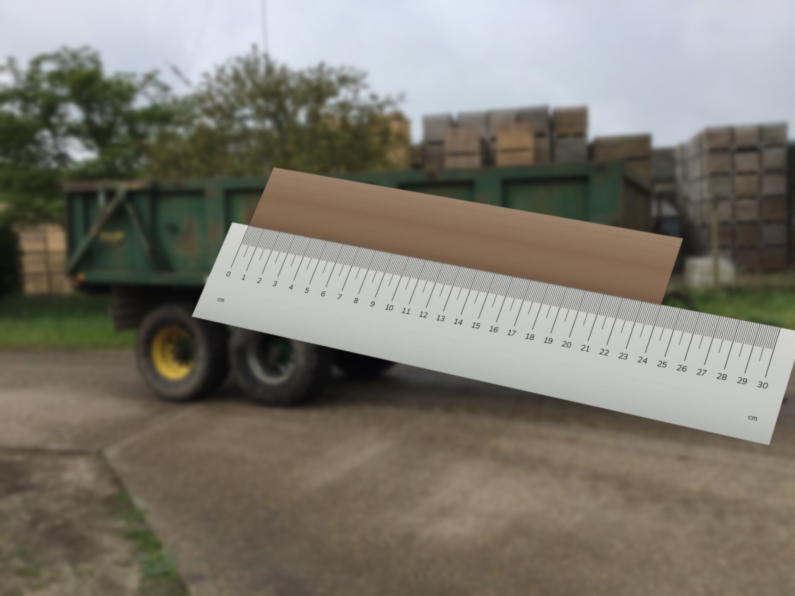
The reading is value=24 unit=cm
